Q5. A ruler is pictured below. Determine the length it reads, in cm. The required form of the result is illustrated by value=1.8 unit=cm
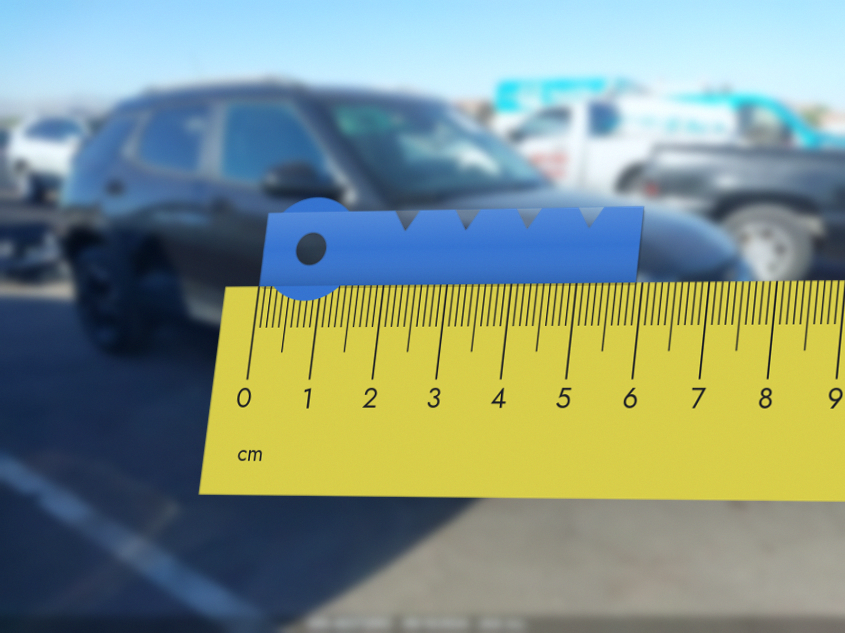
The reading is value=5.9 unit=cm
